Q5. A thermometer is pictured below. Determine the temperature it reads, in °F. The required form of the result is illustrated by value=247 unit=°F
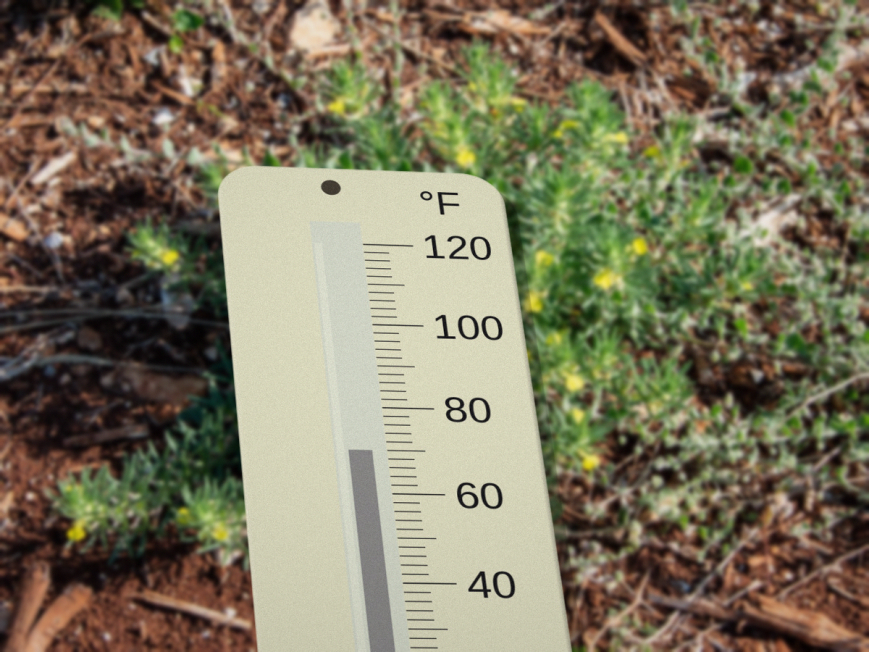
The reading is value=70 unit=°F
